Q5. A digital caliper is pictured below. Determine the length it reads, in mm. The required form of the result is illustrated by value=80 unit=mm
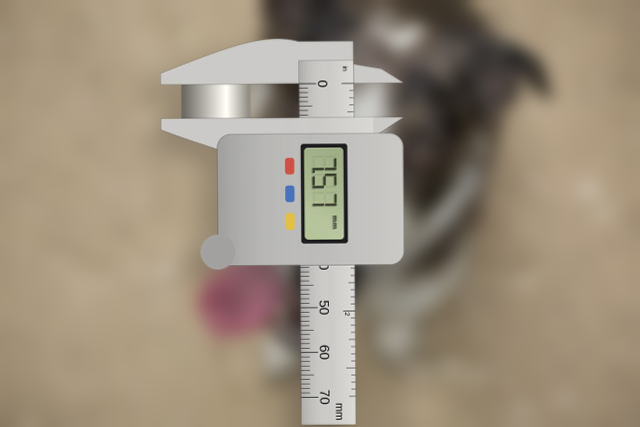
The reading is value=7.57 unit=mm
